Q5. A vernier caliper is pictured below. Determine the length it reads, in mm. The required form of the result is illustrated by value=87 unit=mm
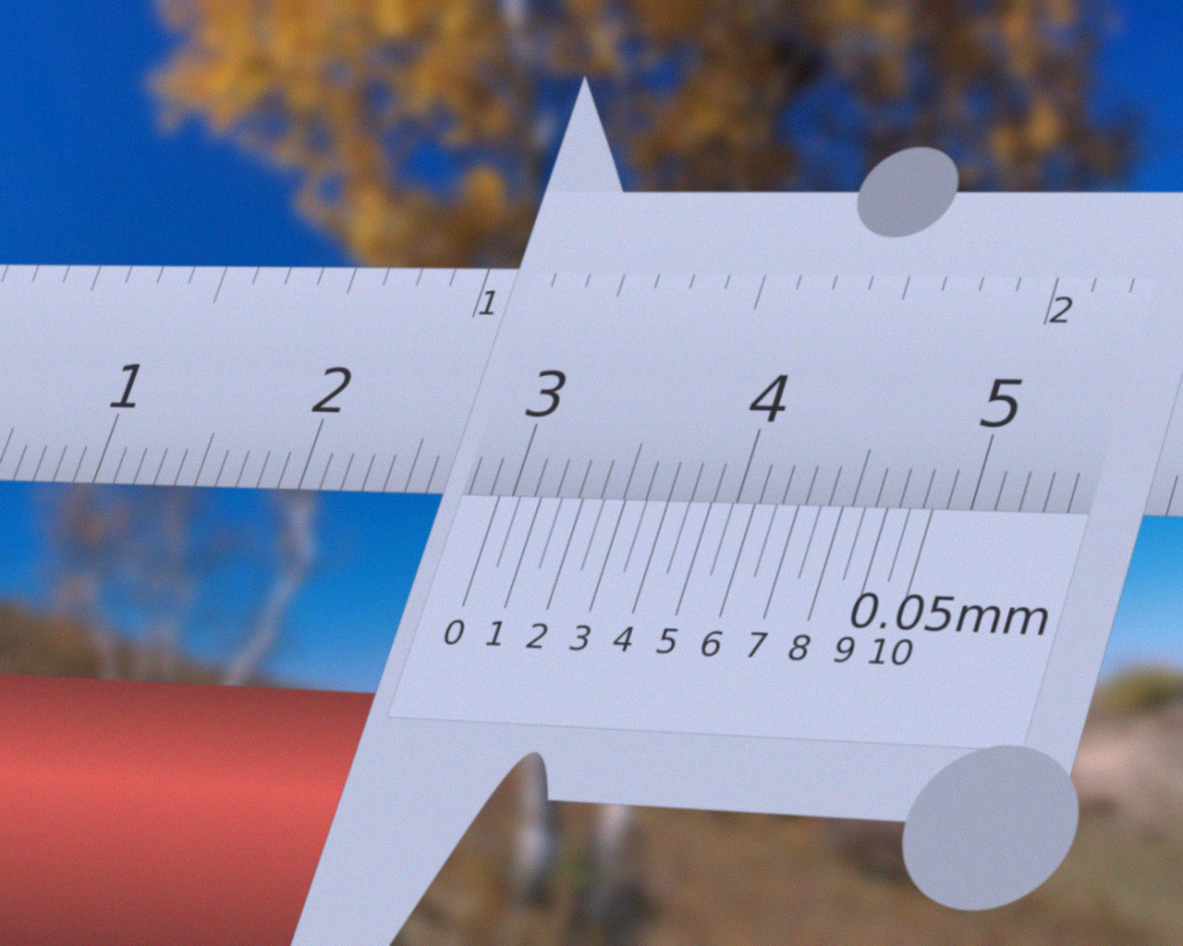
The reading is value=29.4 unit=mm
